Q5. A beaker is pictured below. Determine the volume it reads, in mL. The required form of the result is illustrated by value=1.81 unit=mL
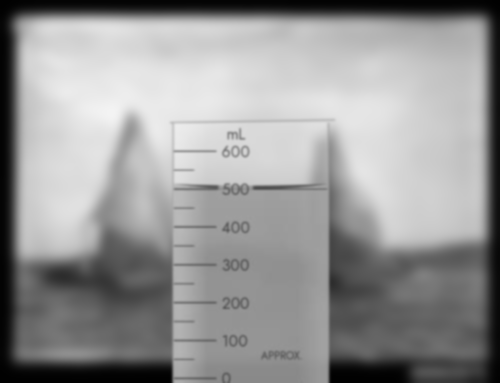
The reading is value=500 unit=mL
